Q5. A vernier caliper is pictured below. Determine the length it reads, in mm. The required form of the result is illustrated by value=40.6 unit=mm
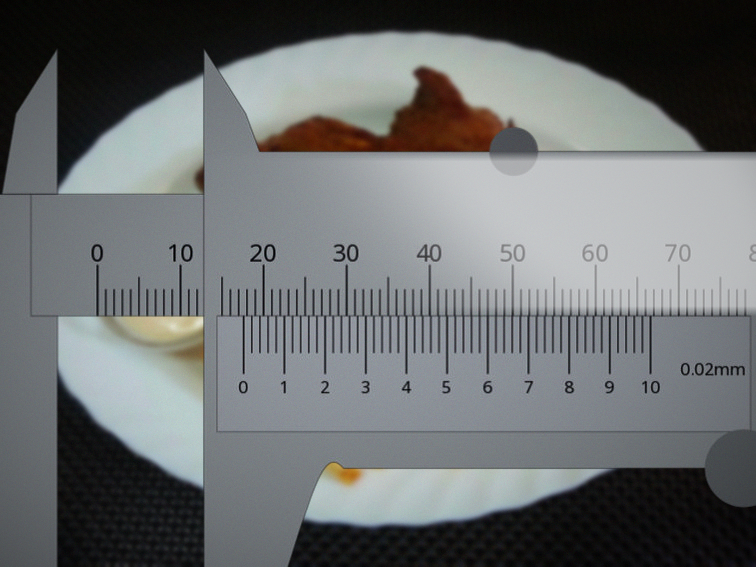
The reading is value=17.6 unit=mm
